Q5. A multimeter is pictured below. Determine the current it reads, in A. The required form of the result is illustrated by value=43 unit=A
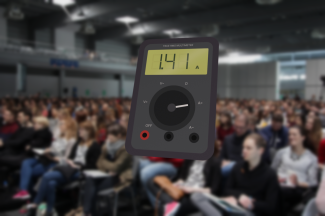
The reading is value=1.41 unit=A
